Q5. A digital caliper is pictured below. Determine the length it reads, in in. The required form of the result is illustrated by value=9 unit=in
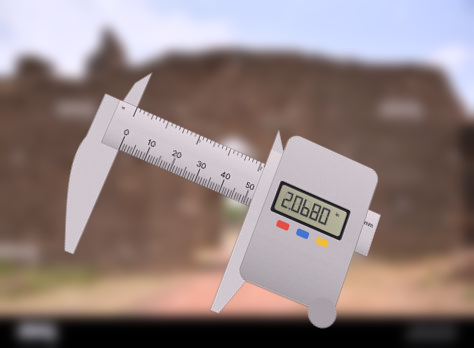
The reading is value=2.0680 unit=in
